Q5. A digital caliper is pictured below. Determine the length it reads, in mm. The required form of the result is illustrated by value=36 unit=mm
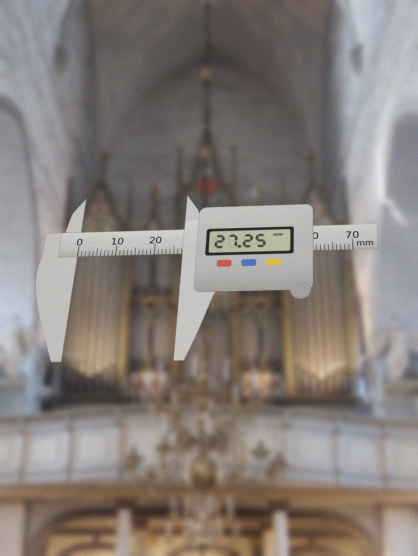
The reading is value=27.25 unit=mm
